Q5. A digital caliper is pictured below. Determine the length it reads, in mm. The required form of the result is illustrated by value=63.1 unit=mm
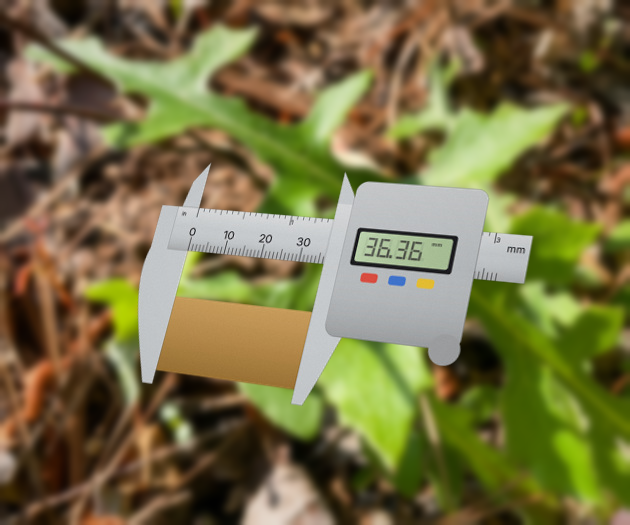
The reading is value=36.36 unit=mm
